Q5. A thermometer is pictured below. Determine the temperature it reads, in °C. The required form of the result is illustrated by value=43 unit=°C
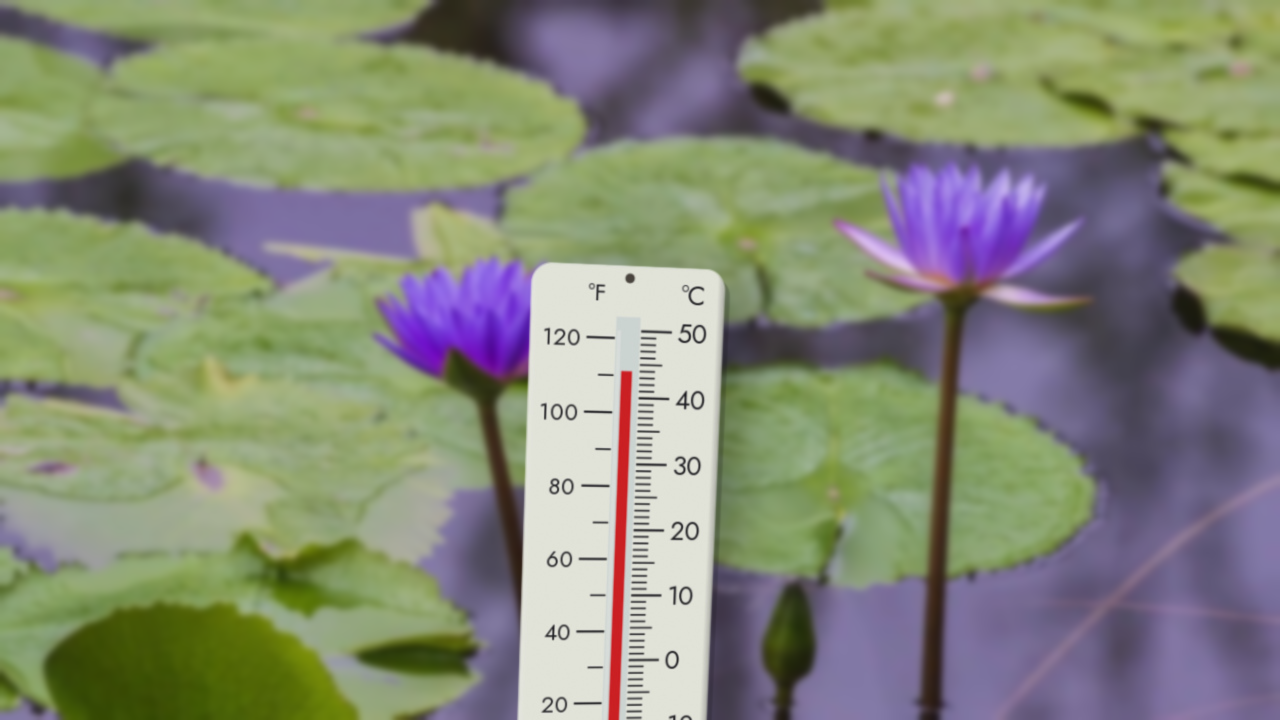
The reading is value=44 unit=°C
